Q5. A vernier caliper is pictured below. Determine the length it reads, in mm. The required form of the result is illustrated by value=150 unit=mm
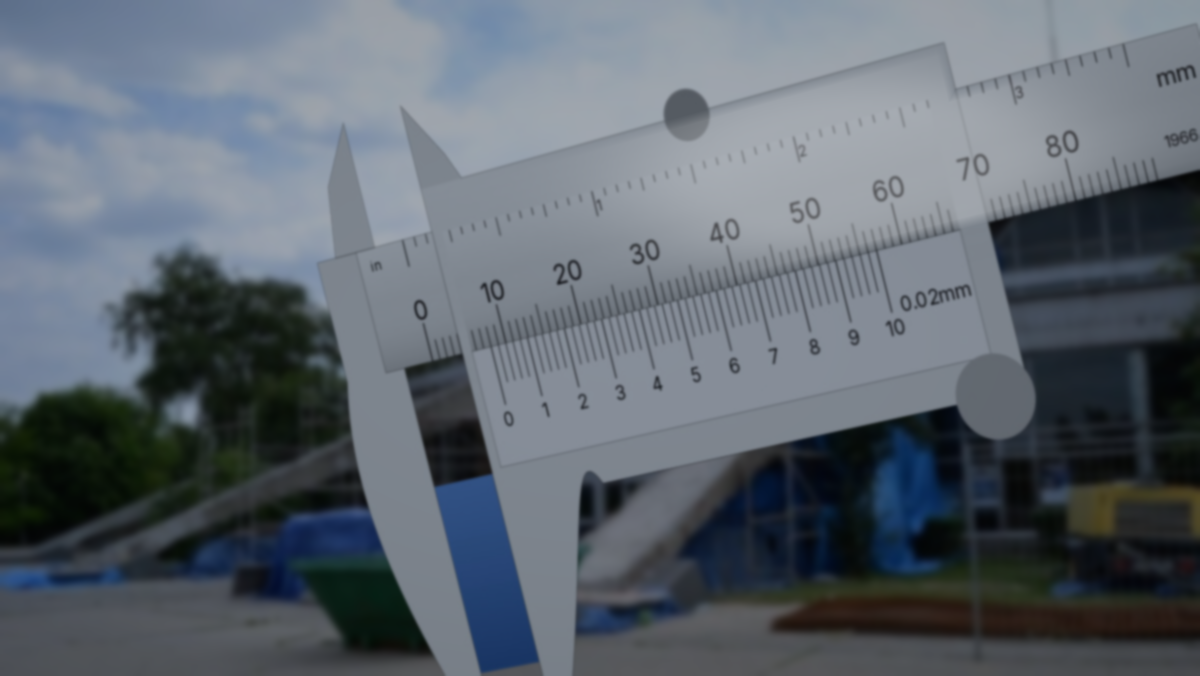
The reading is value=8.0 unit=mm
